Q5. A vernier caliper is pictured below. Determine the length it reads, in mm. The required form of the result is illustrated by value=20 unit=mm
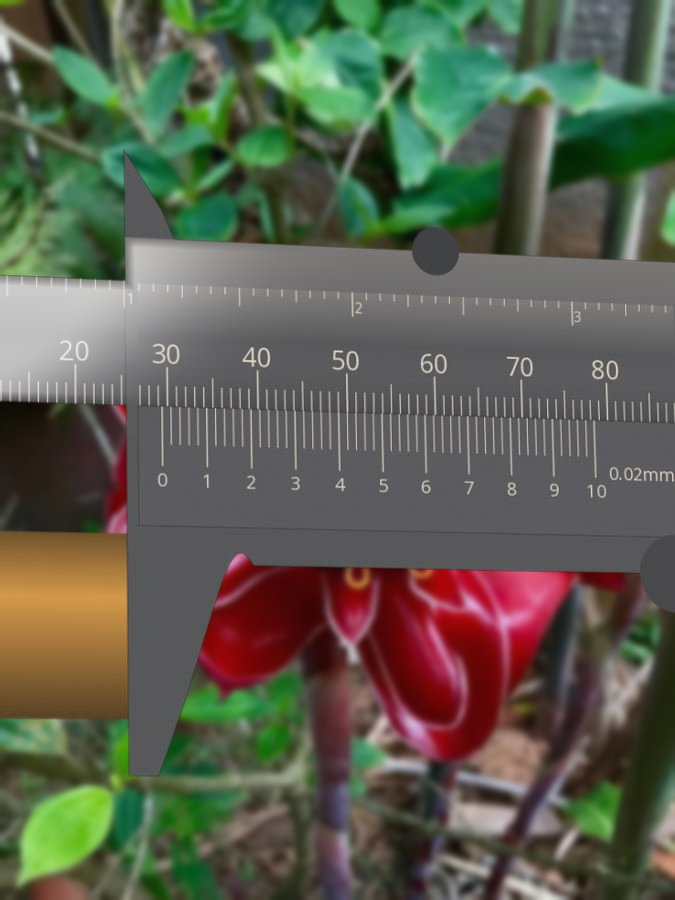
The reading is value=29.4 unit=mm
